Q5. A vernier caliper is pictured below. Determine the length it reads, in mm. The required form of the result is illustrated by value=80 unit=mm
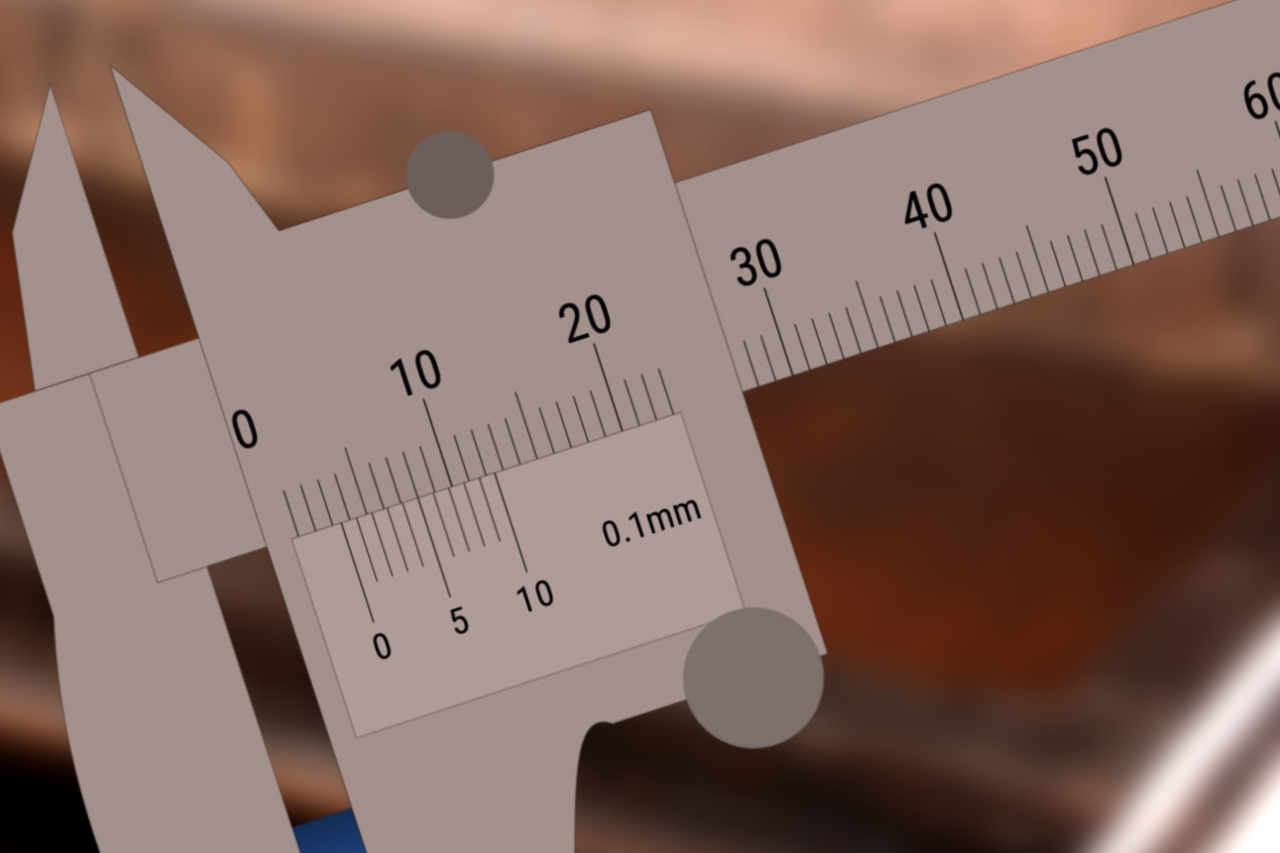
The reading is value=3.5 unit=mm
